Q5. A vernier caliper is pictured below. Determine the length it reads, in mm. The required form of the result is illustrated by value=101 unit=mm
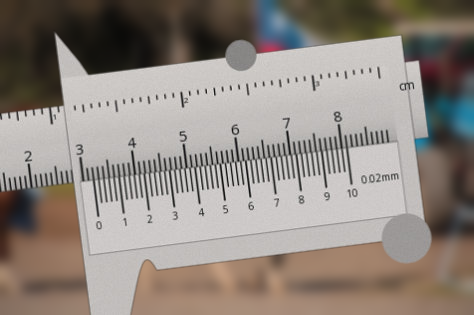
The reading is value=32.0 unit=mm
